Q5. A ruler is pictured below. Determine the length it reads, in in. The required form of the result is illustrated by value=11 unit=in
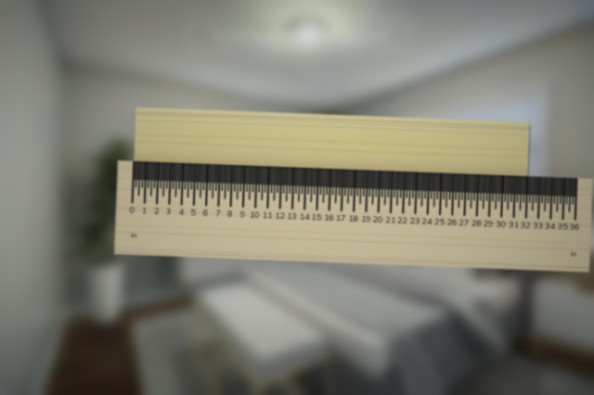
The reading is value=32 unit=in
